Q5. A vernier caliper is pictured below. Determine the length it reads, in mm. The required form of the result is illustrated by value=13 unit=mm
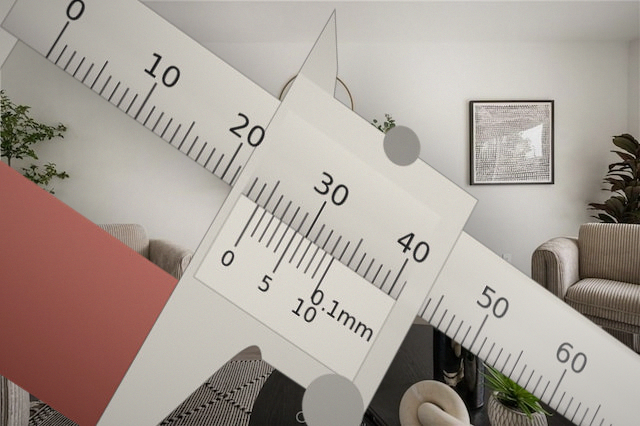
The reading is value=24.4 unit=mm
